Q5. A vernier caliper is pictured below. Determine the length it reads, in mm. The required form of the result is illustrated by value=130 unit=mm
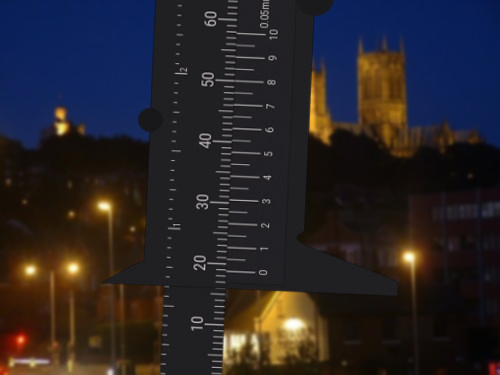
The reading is value=18.8 unit=mm
